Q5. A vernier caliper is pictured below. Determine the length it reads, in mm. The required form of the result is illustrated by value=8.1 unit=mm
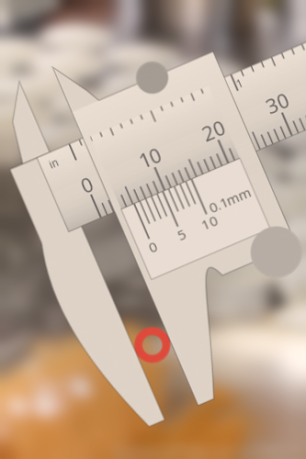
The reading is value=5.2 unit=mm
